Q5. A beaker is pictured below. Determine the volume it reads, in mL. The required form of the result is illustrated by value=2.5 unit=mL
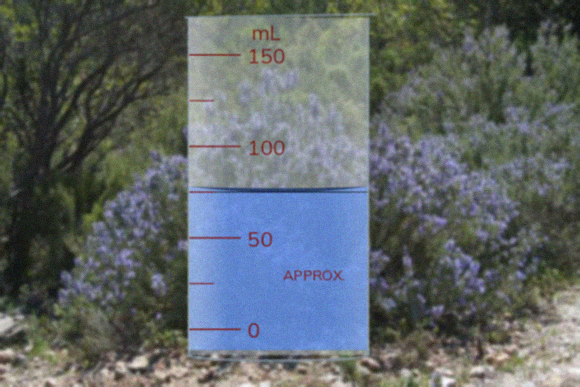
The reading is value=75 unit=mL
